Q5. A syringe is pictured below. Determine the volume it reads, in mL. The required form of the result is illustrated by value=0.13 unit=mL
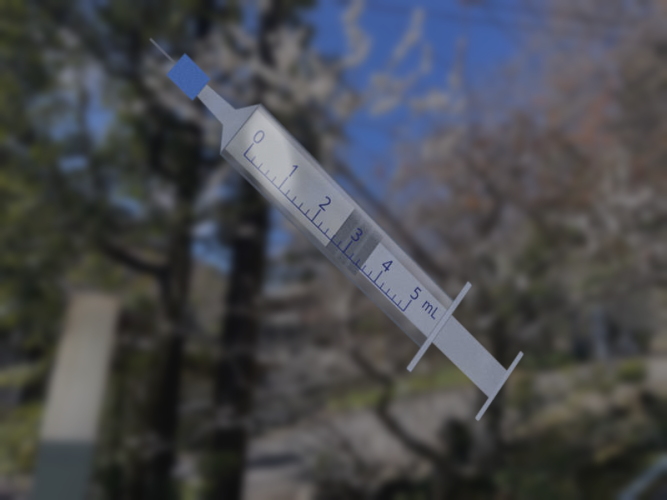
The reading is value=2.6 unit=mL
